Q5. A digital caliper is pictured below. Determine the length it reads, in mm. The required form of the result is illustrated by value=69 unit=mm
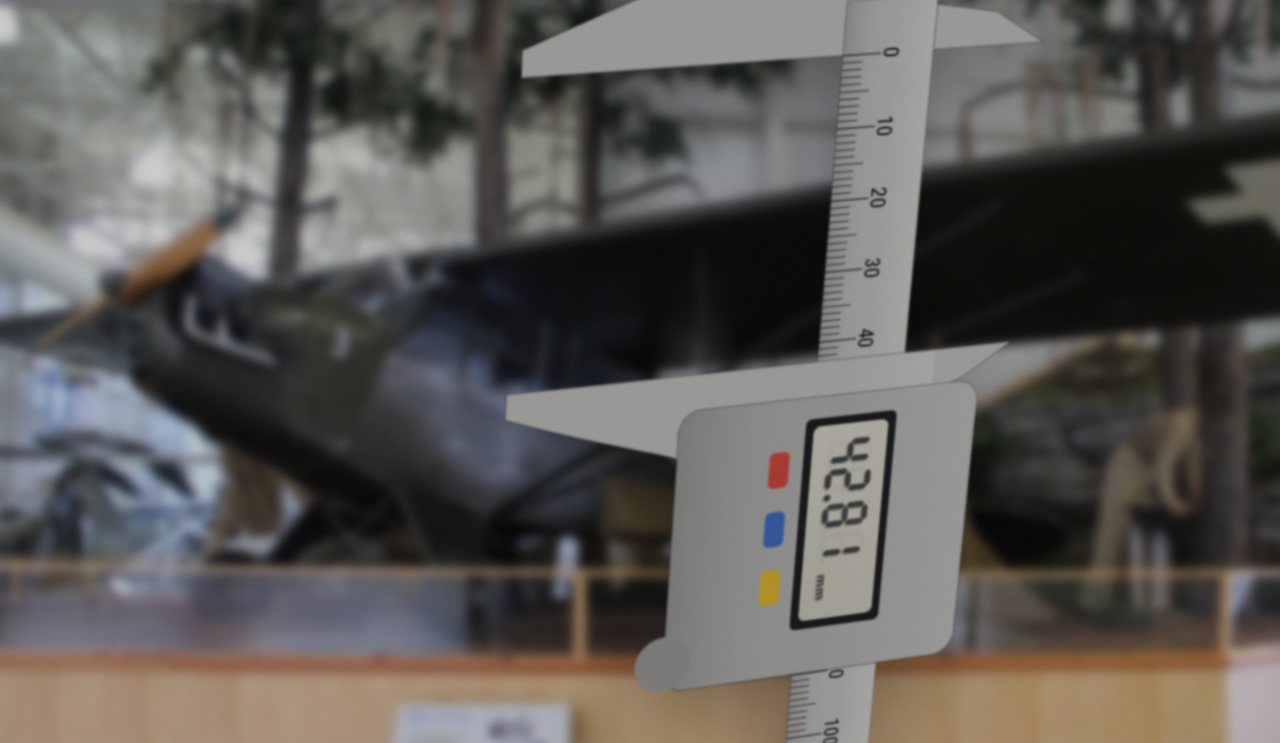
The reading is value=42.81 unit=mm
